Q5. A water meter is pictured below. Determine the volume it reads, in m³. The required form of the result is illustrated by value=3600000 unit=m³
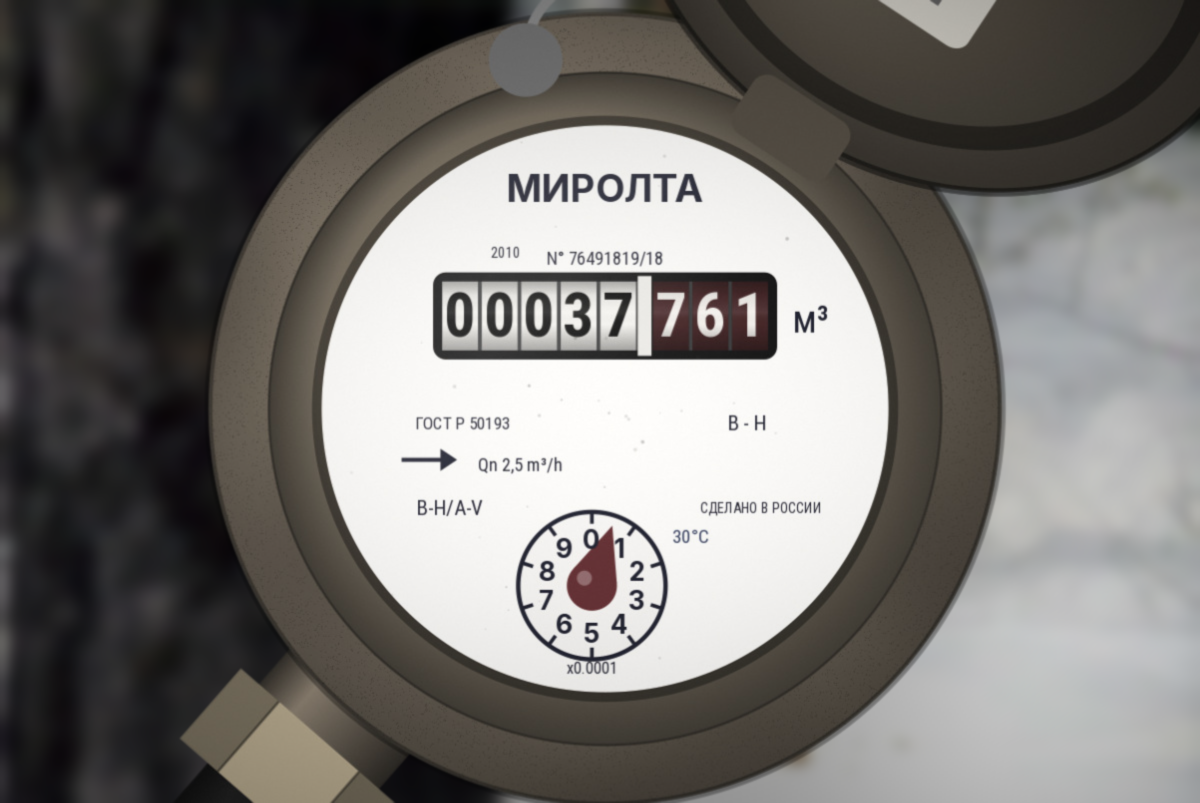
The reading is value=37.7610 unit=m³
